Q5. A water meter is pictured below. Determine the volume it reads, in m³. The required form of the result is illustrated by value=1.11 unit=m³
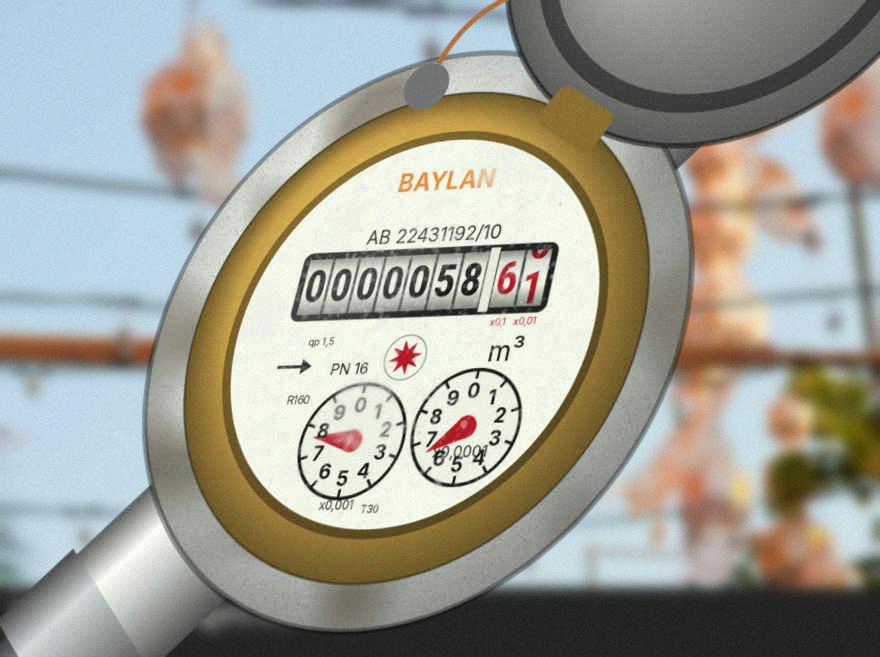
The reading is value=58.6076 unit=m³
